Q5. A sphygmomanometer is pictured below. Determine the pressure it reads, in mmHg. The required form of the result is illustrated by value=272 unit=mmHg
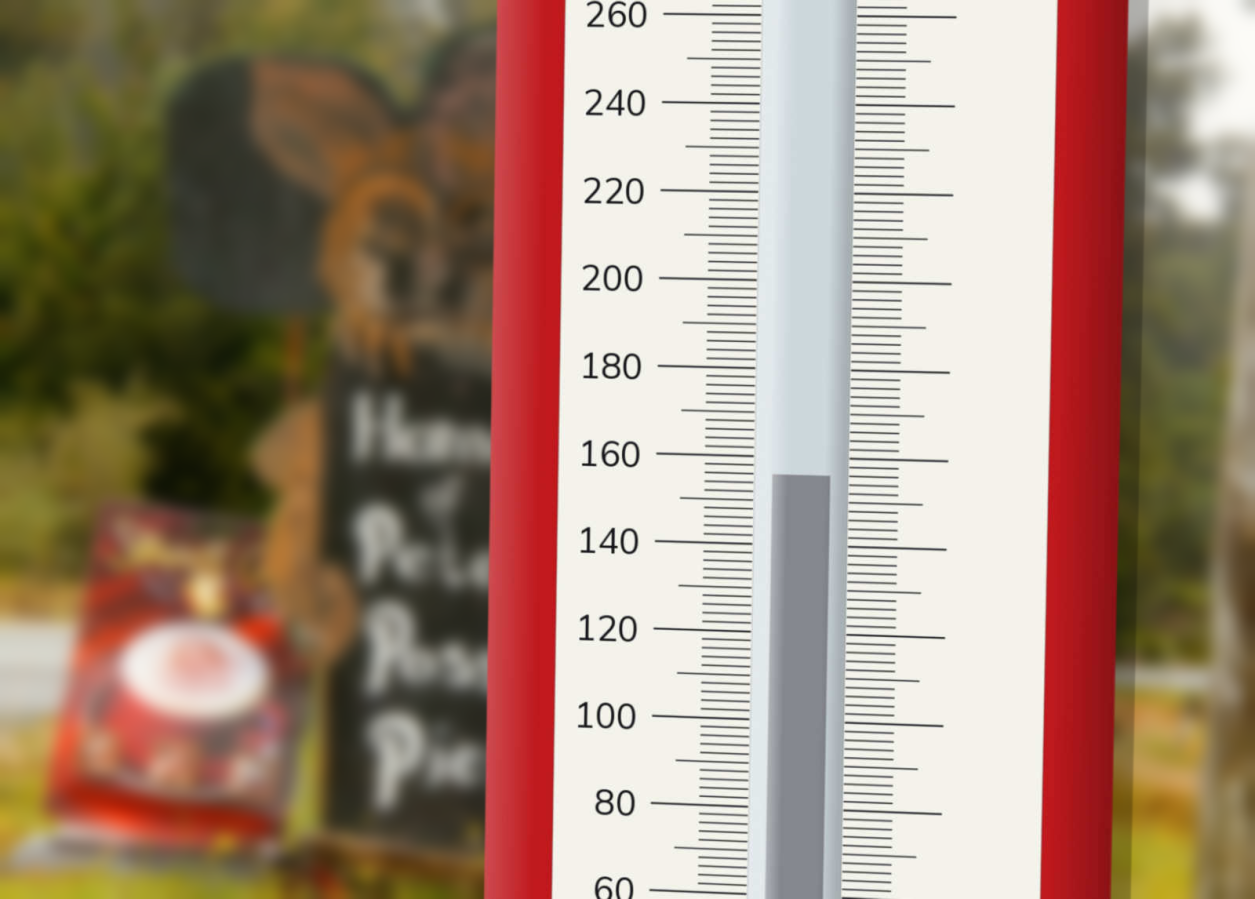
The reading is value=156 unit=mmHg
